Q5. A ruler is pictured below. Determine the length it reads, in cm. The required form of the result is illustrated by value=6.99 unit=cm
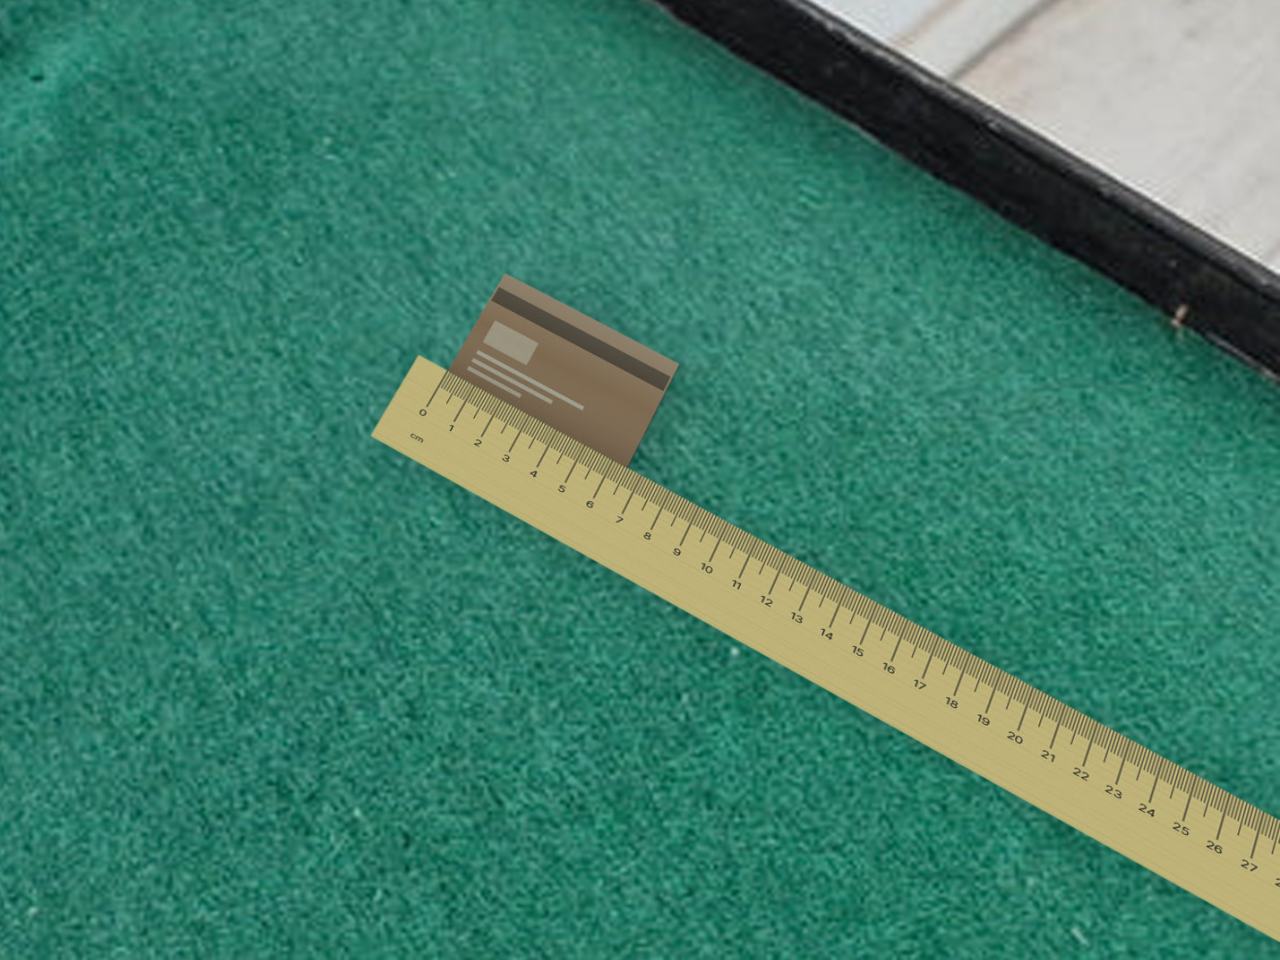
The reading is value=6.5 unit=cm
